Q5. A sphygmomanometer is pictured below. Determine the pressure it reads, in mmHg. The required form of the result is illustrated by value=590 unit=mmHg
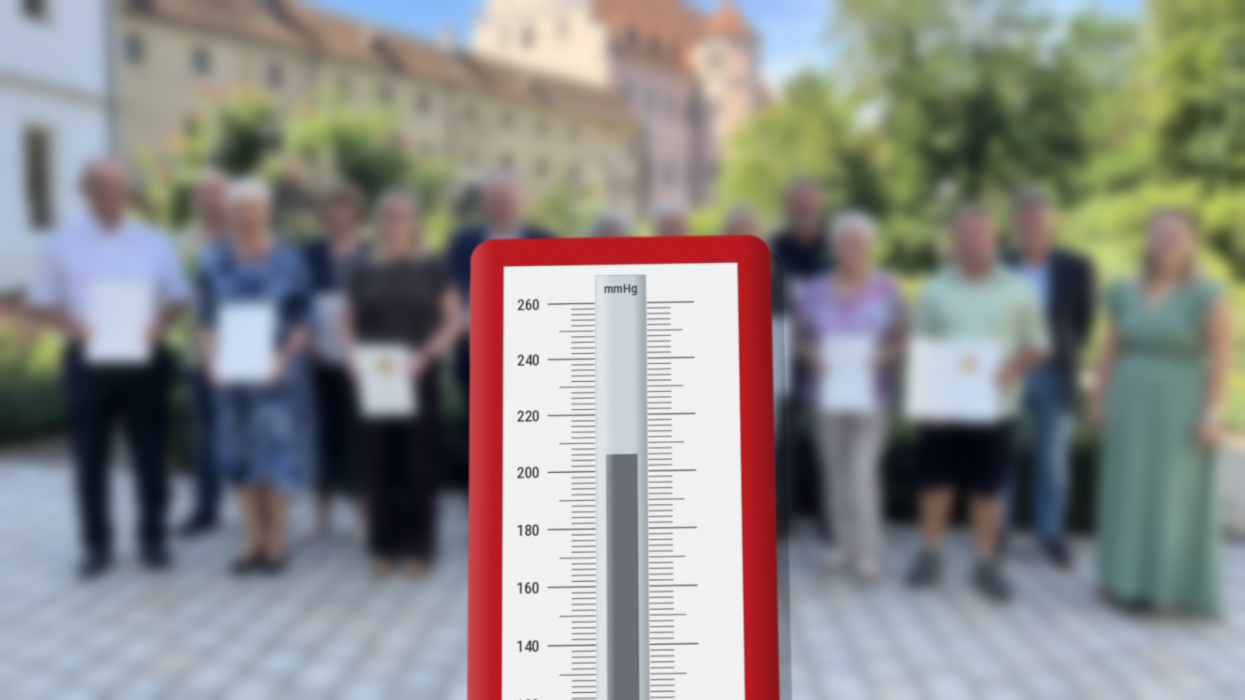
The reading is value=206 unit=mmHg
